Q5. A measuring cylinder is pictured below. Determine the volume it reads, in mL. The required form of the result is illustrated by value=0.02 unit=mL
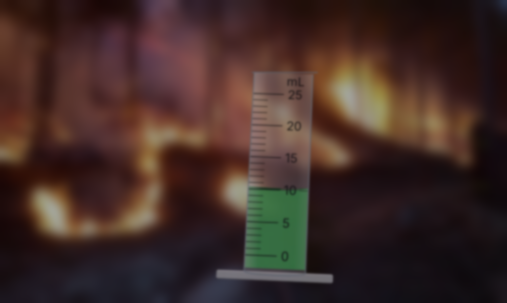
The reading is value=10 unit=mL
